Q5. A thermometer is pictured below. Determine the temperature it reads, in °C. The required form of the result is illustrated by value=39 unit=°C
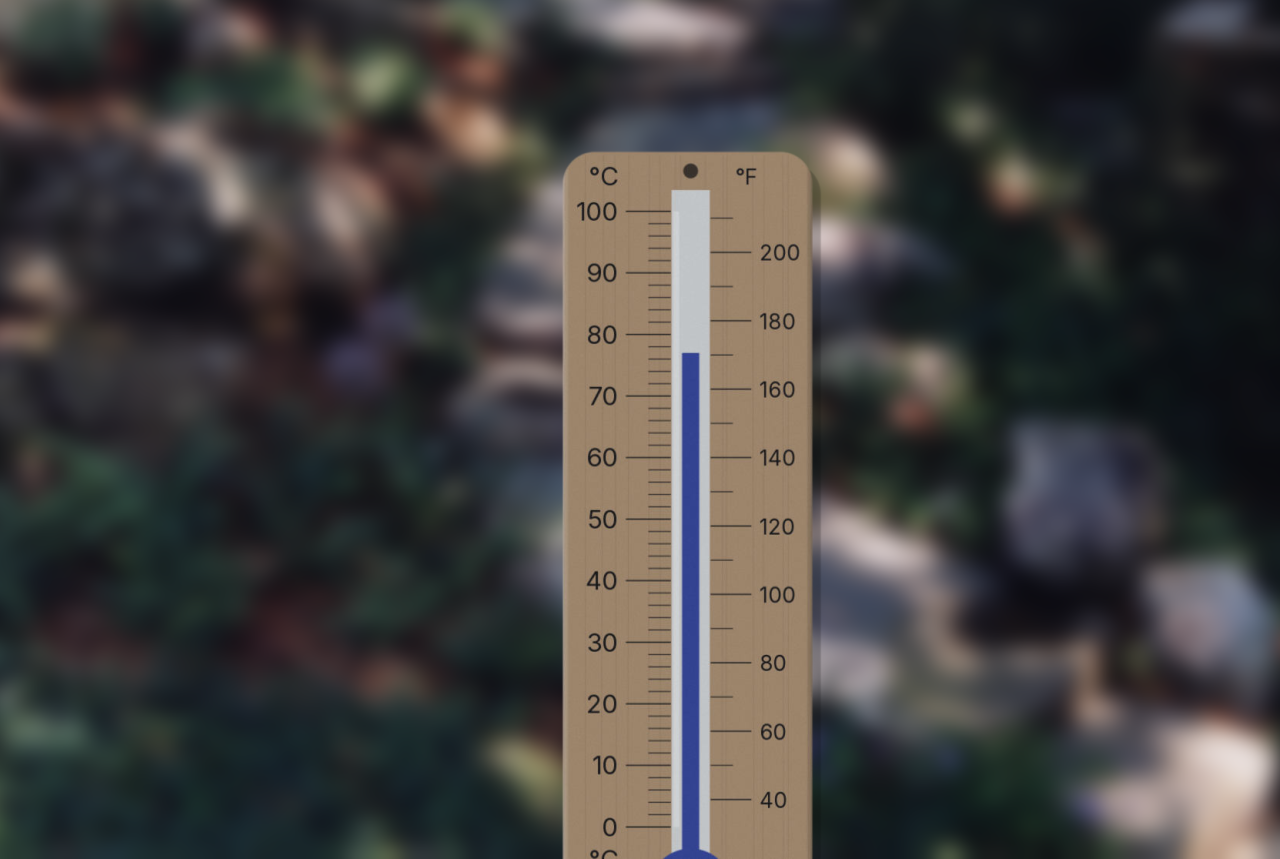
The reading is value=77 unit=°C
